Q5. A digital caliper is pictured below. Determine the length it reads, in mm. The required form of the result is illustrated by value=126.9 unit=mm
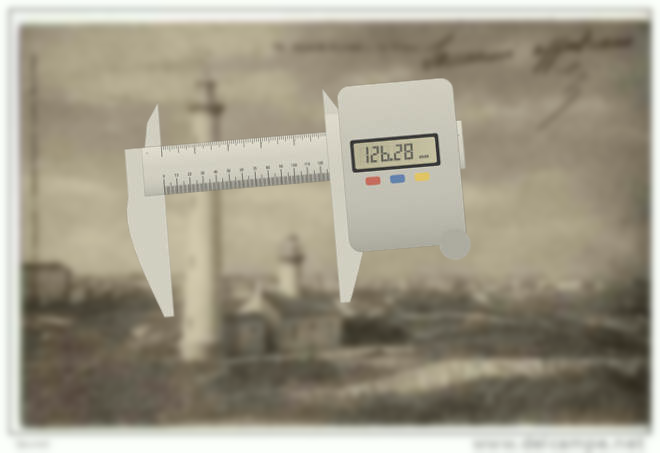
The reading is value=126.28 unit=mm
